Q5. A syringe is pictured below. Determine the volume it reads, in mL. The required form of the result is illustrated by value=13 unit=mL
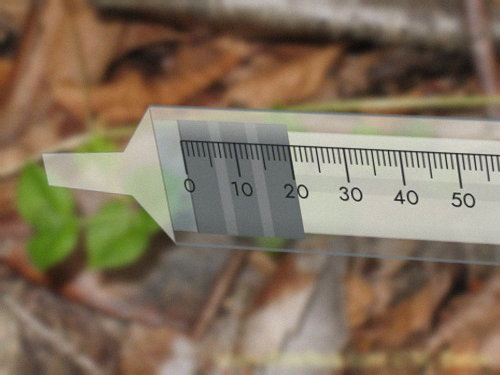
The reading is value=0 unit=mL
